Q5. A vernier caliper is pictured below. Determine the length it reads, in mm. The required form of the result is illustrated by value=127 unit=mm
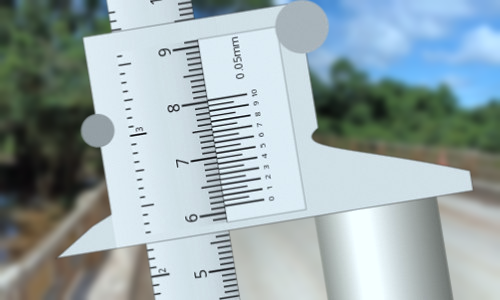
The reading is value=61.2 unit=mm
